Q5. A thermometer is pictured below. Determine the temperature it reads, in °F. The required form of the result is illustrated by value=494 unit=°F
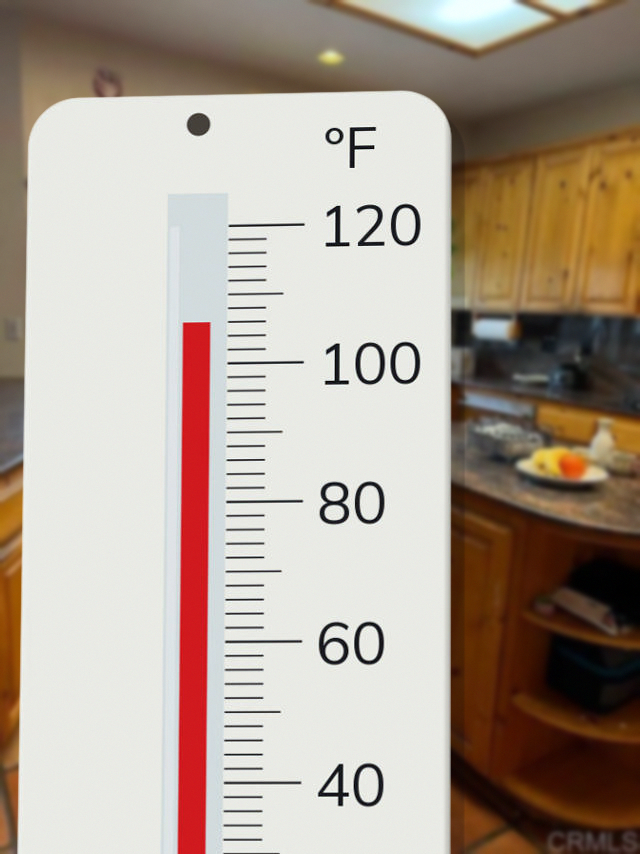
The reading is value=106 unit=°F
